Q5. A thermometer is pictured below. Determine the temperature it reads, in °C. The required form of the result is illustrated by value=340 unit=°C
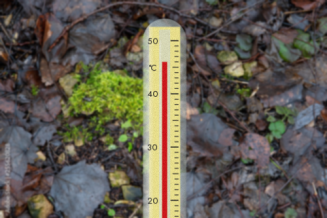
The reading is value=46 unit=°C
